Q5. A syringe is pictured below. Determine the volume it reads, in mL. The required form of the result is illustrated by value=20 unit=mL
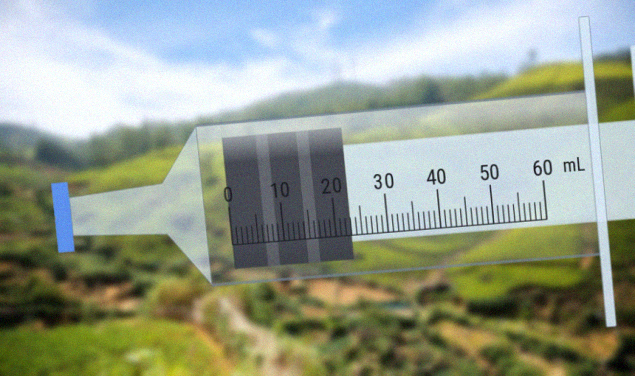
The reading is value=0 unit=mL
